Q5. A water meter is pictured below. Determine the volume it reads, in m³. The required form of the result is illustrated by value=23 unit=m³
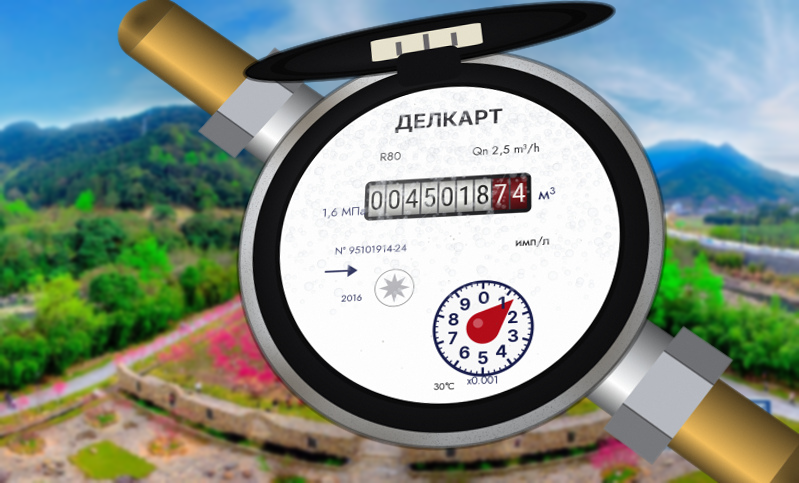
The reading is value=45018.741 unit=m³
